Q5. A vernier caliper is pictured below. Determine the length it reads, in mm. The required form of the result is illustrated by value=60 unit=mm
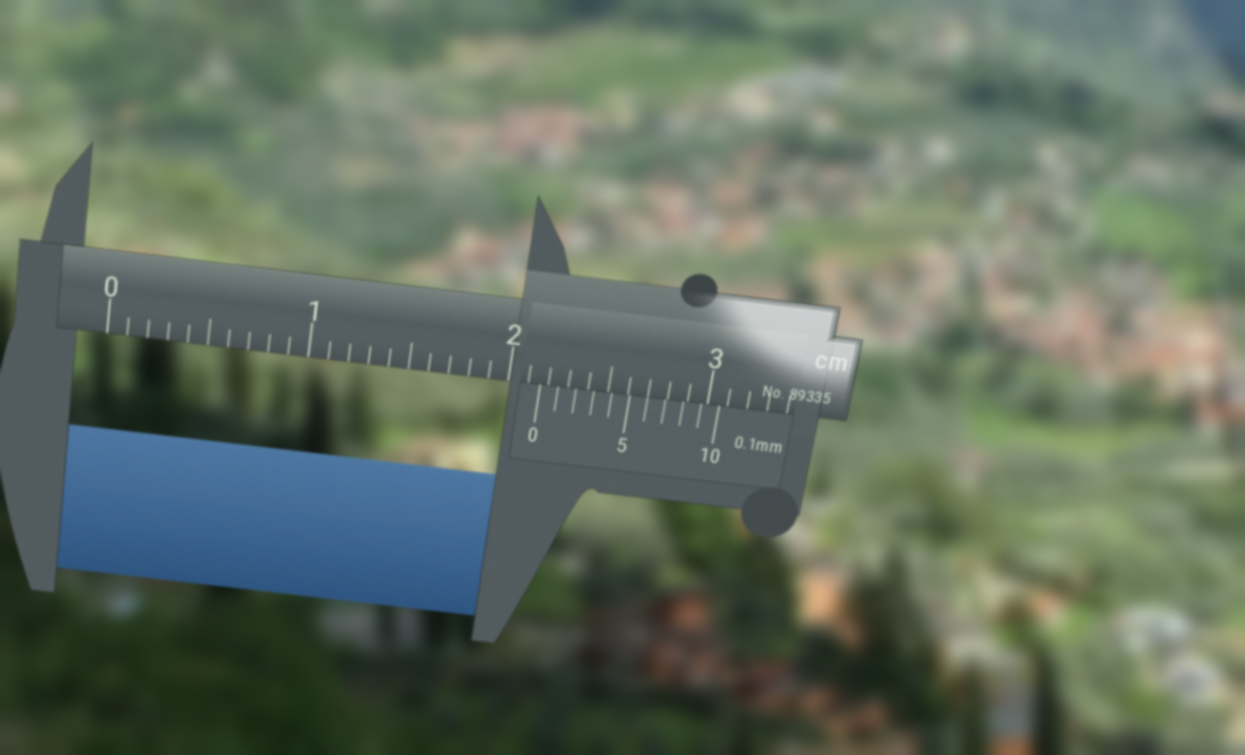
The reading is value=21.6 unit=mm
